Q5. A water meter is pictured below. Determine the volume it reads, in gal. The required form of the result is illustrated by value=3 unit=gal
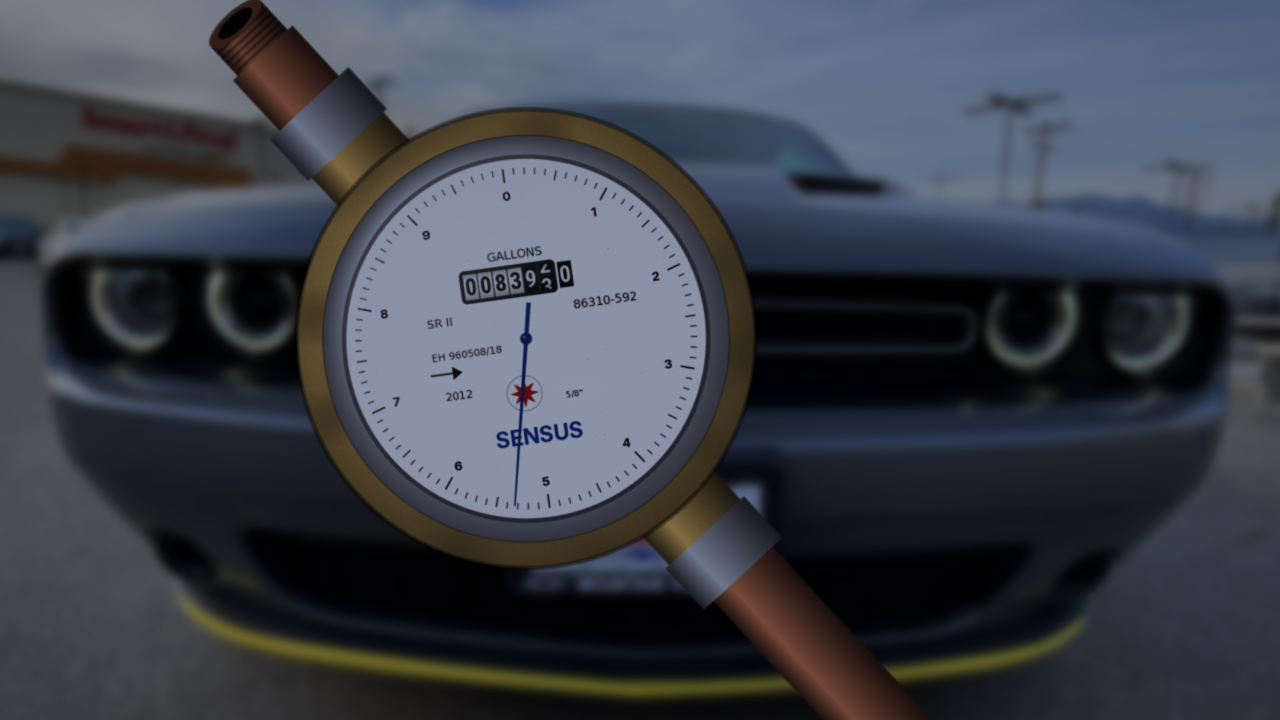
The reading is value=83925.3 unit=gal
